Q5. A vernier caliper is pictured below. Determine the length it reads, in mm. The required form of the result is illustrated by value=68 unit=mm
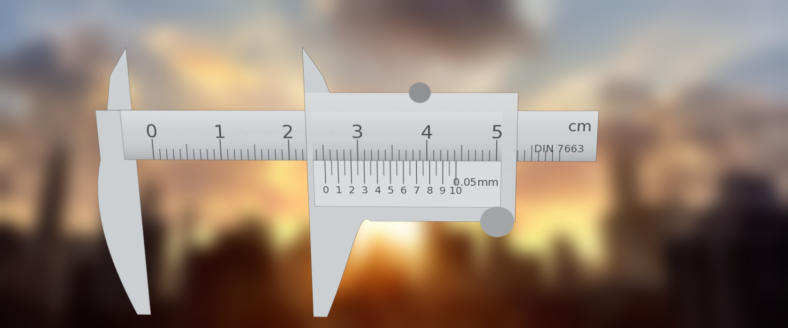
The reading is value=25.2 unit=mm
